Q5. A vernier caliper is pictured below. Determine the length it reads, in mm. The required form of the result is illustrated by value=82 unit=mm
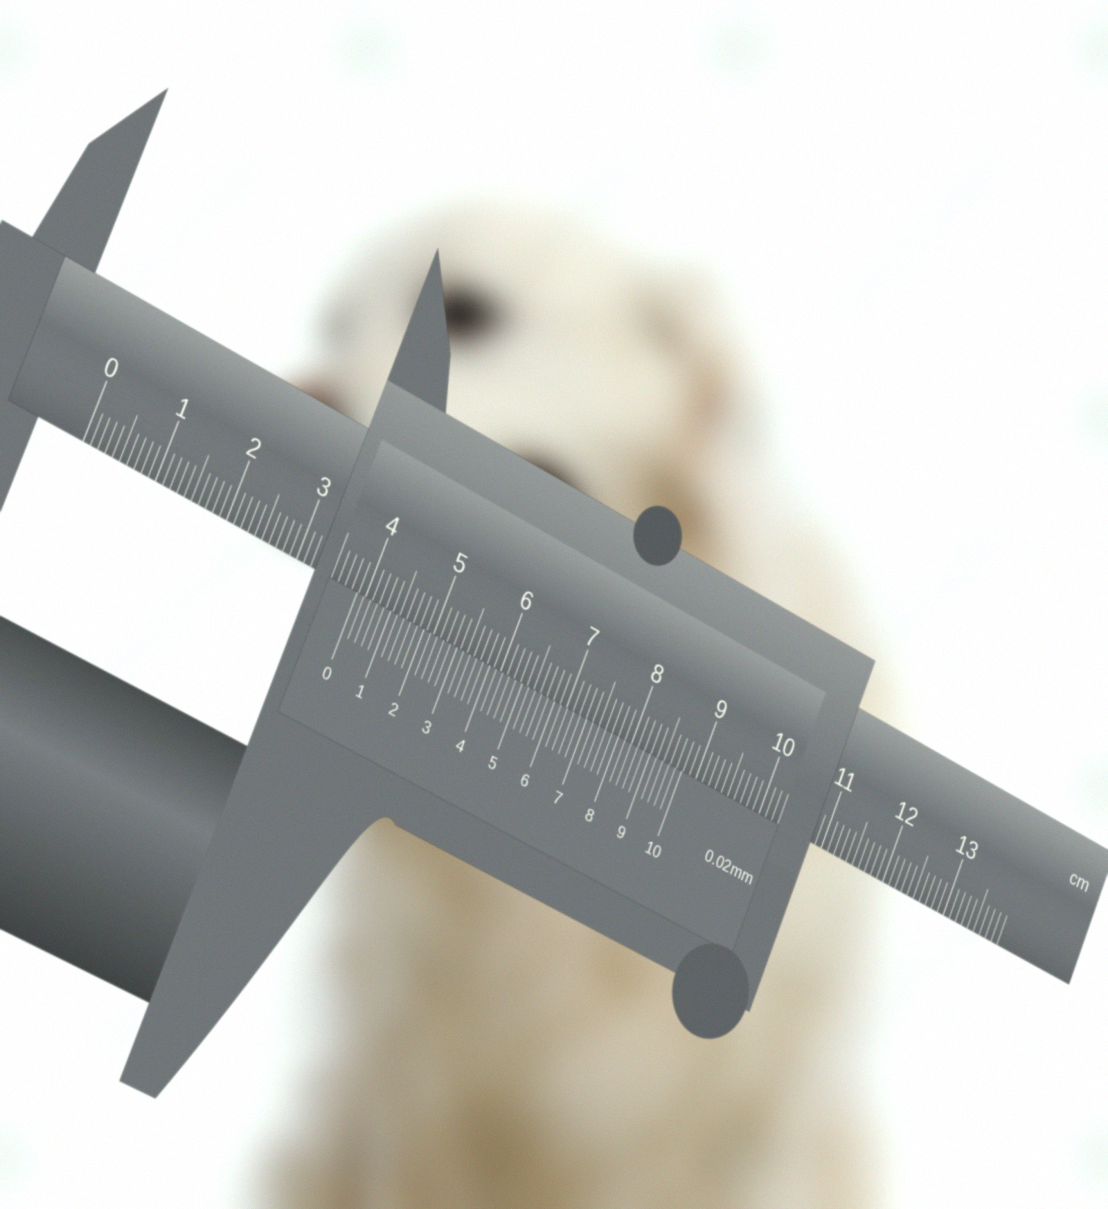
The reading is value=38.8 unit=mm
